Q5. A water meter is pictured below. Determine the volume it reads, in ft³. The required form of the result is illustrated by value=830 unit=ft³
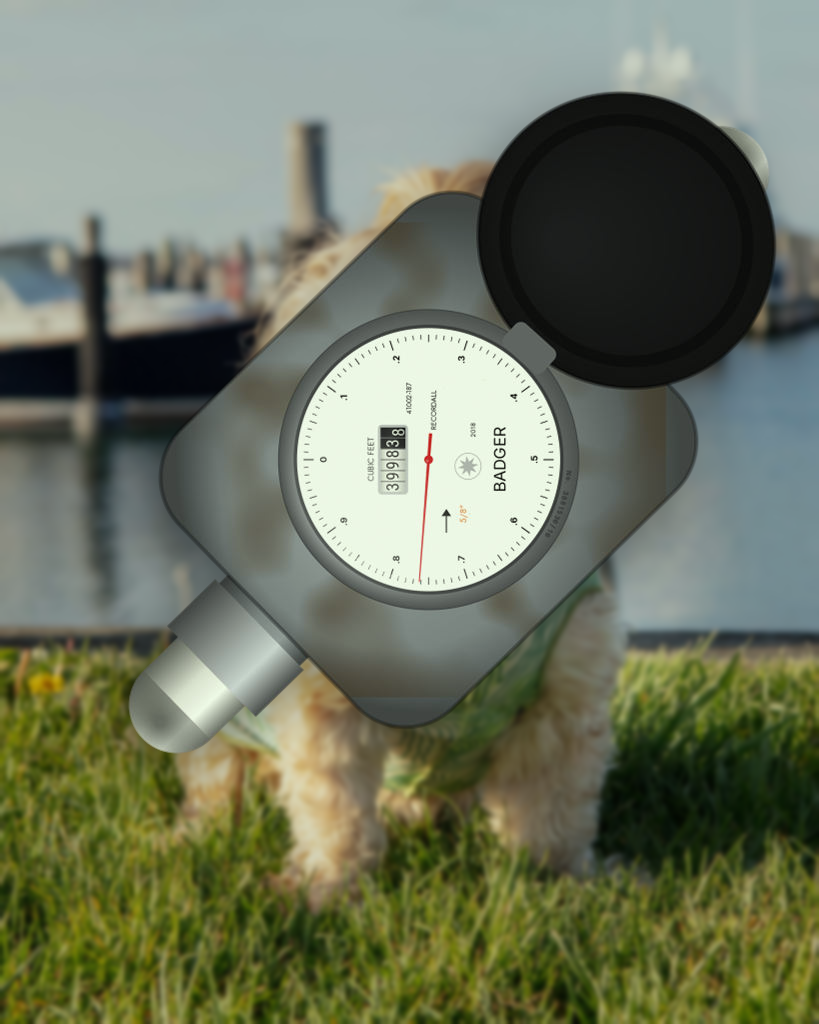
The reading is value=399837.76 unit=ft³
